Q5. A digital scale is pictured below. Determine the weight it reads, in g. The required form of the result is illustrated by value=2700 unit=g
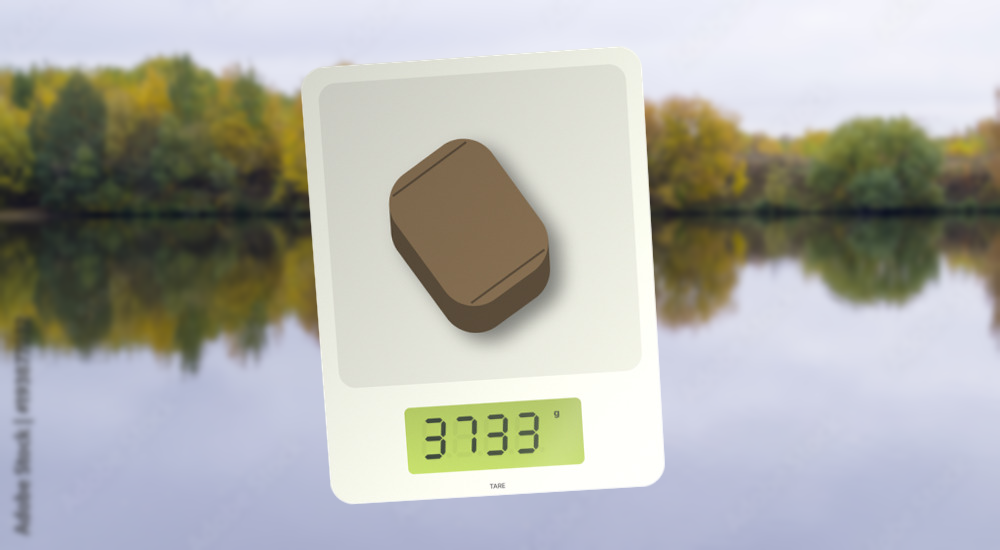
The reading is value=3733 unit=g
